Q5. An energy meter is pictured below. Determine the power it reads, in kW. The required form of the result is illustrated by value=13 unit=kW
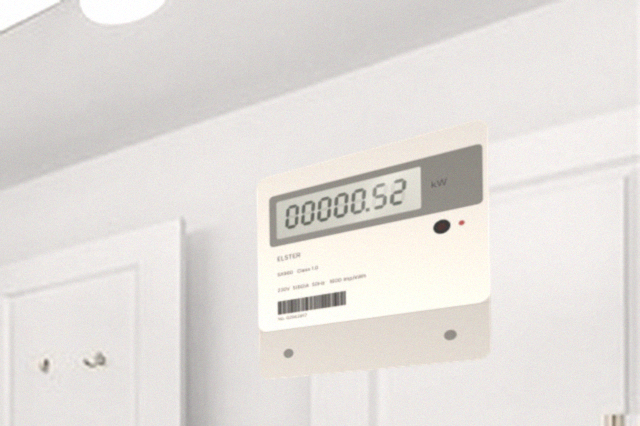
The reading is value=0.52 unit=kW
